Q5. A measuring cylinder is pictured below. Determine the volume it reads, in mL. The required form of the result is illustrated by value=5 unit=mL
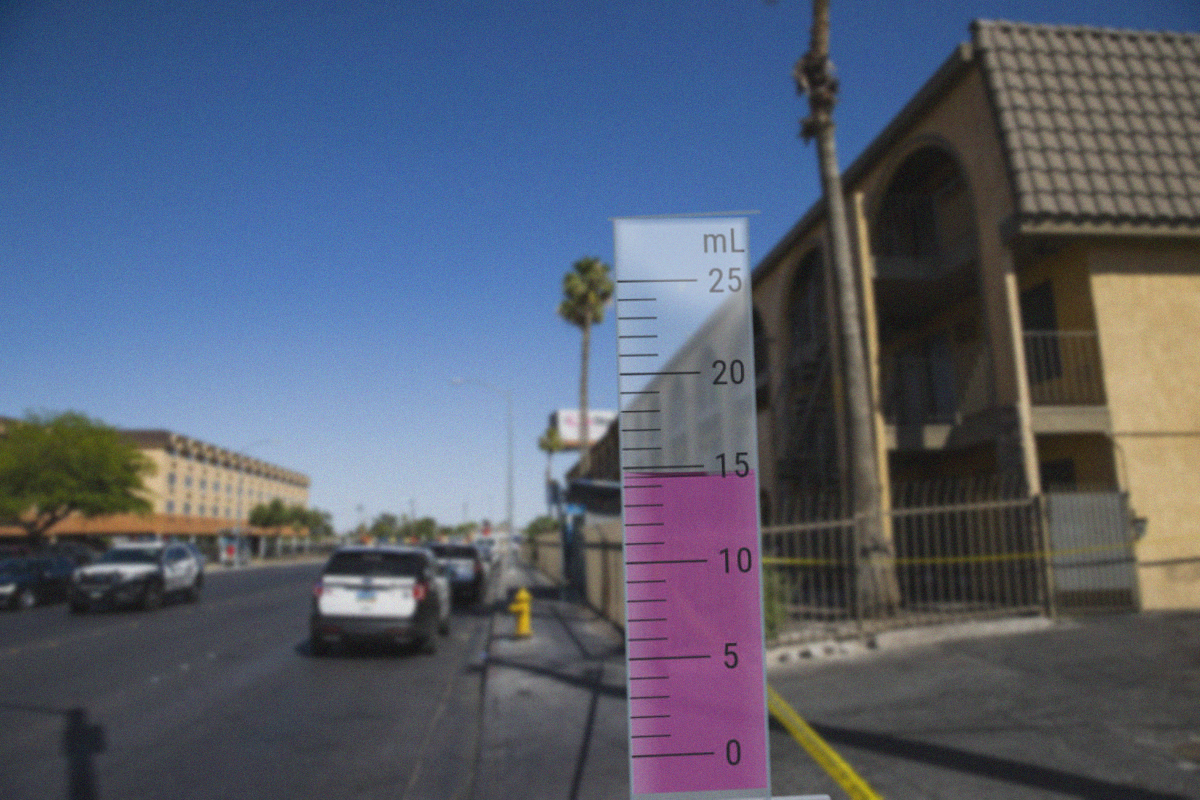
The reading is value=14.5 unit=mL
